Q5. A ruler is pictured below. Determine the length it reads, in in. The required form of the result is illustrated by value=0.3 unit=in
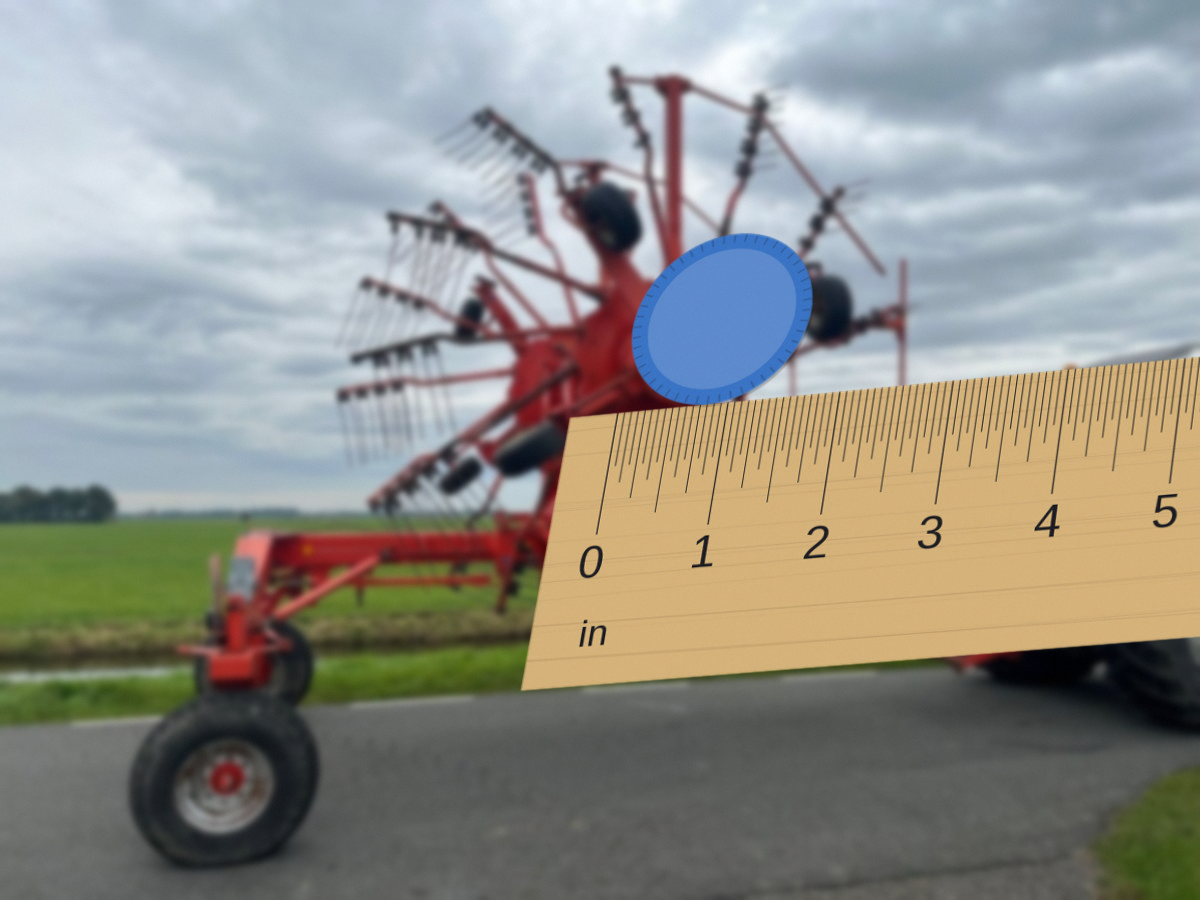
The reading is value=1.625 unit=in
